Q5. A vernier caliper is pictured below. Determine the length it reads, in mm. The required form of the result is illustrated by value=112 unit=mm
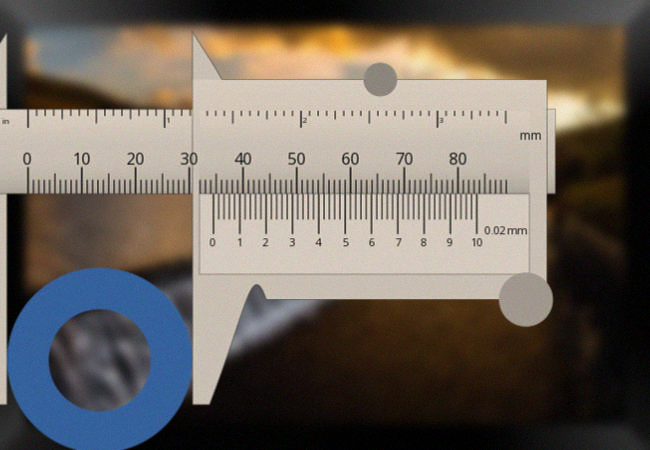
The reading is value=34.5 unit=mm
